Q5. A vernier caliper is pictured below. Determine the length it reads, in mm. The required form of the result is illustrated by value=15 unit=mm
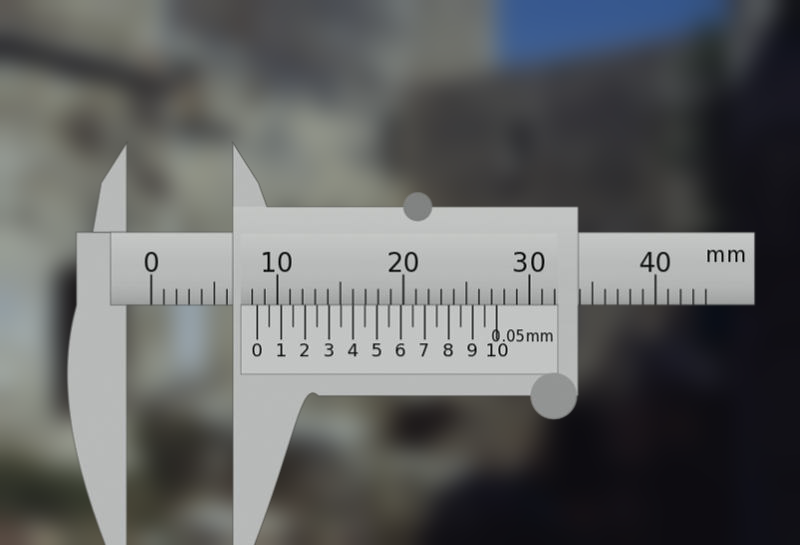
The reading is value=8.4 unit=mm
